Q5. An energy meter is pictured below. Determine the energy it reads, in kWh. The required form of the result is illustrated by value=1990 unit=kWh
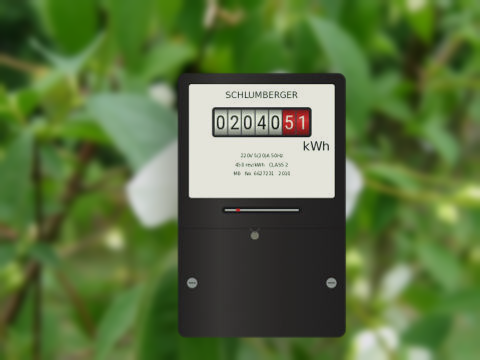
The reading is value=2040.51 unit=kWh
